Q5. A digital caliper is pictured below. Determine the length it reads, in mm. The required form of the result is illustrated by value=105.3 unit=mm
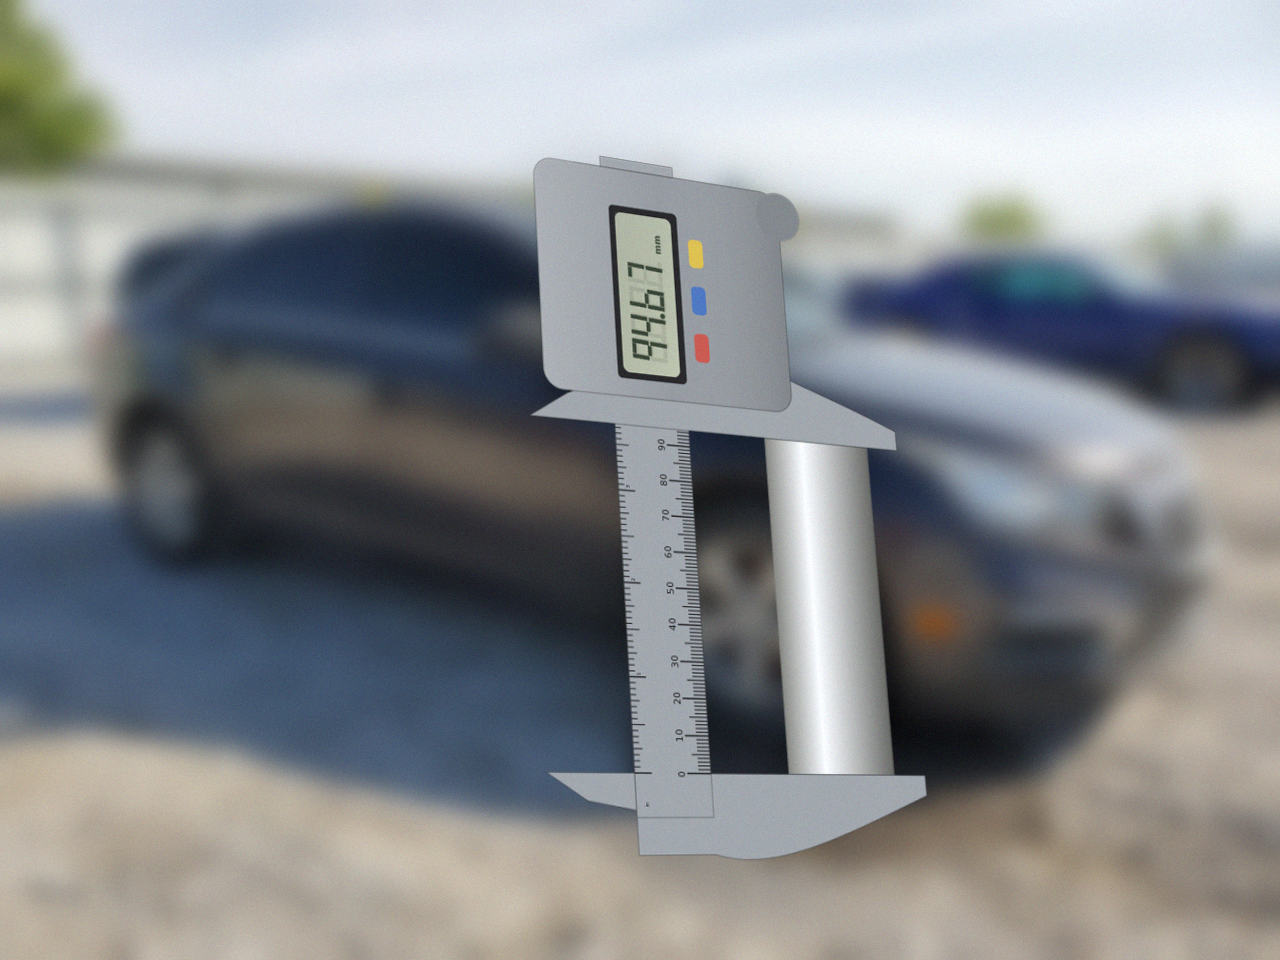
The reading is value=94.67 unit=mm
